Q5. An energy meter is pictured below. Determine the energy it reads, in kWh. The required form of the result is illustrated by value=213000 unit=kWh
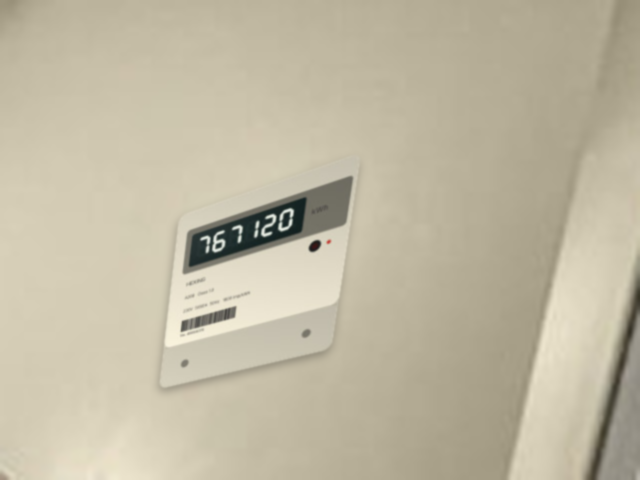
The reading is value=767120 unit=kWh
